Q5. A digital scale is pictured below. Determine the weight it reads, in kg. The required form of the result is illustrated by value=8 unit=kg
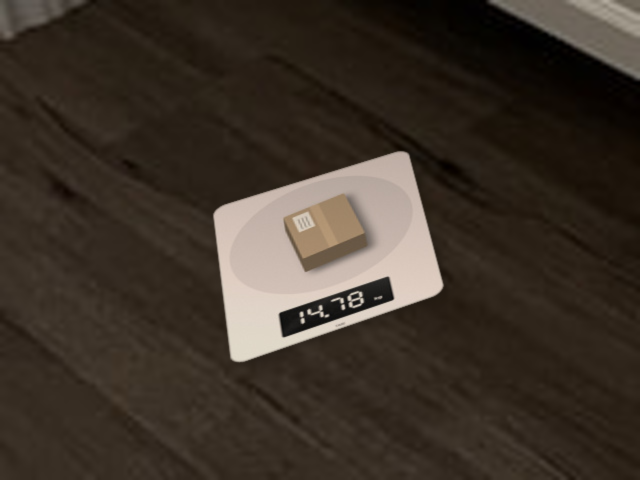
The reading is value=14.78 unit=kg
